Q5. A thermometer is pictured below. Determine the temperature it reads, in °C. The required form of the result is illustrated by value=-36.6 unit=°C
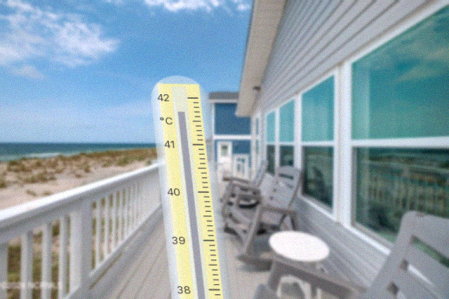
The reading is value=41.7 unit=°C
